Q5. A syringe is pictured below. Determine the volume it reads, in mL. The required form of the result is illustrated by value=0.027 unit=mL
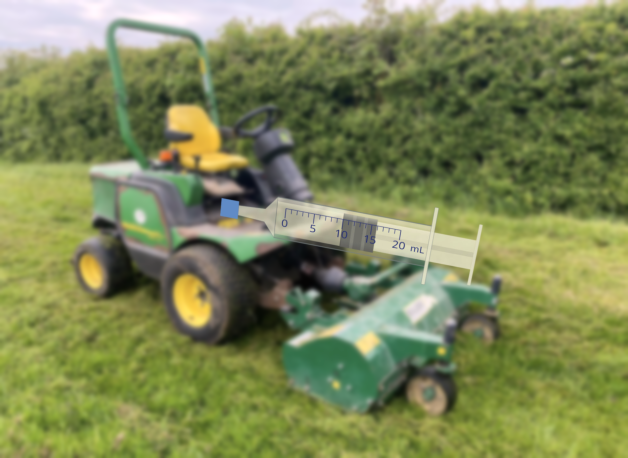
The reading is value=10 unit=mL
